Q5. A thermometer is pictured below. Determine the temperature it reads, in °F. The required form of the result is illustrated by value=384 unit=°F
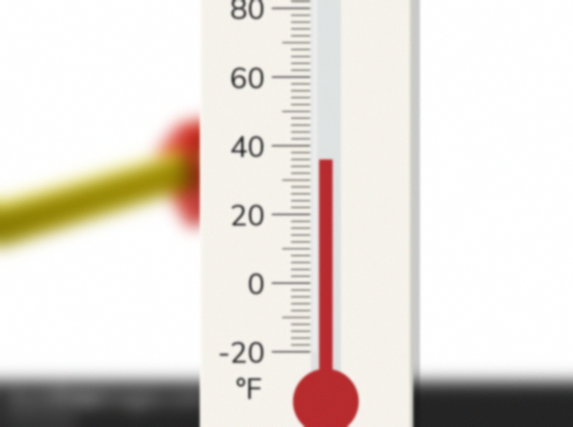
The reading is value=36 unit=°F
